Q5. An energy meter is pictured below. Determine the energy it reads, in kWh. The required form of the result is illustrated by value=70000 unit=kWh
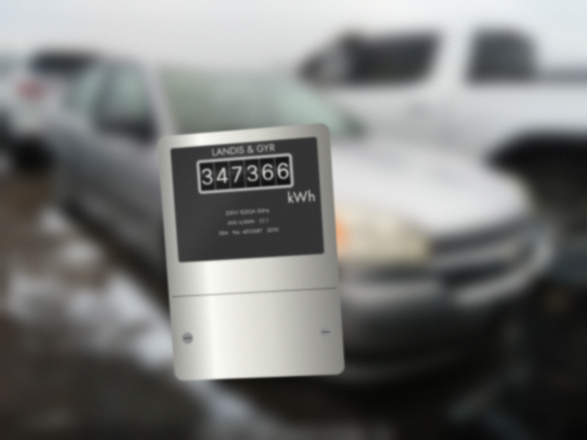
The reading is value=347366 unit=kWh
